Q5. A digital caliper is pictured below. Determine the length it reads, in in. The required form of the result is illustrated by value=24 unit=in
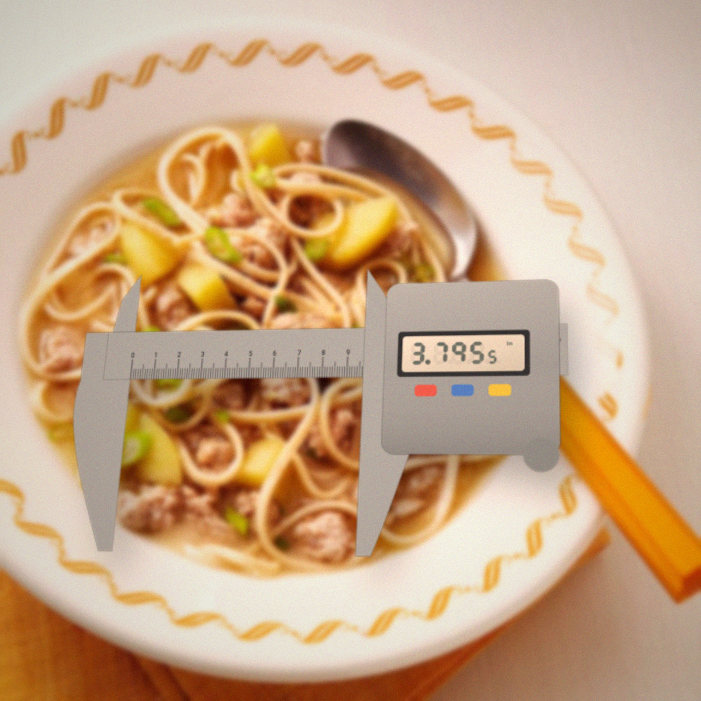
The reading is value=3.7955 unit=in
